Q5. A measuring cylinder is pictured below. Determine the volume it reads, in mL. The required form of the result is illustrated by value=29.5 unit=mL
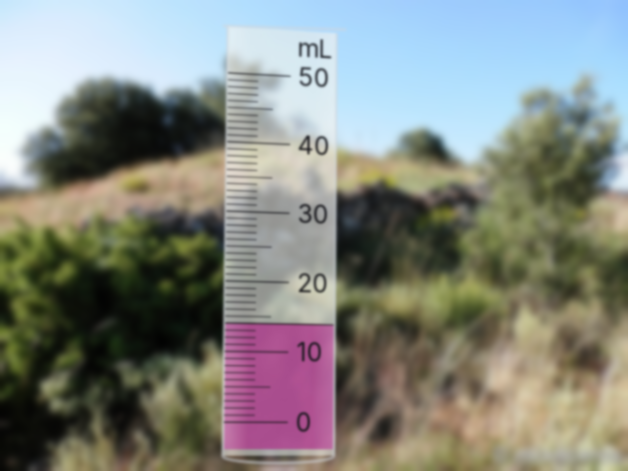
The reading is value=14 unit=mL
